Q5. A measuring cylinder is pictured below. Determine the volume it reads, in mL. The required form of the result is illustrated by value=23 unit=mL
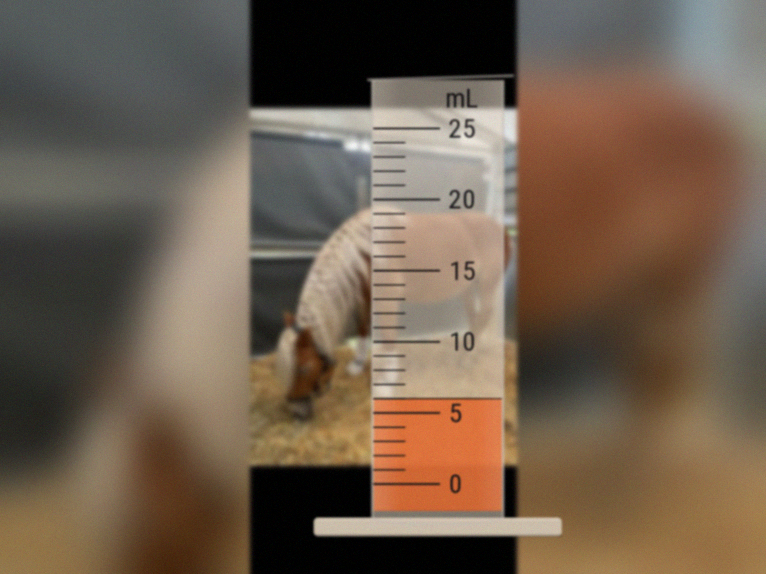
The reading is value=6 unit=mL
